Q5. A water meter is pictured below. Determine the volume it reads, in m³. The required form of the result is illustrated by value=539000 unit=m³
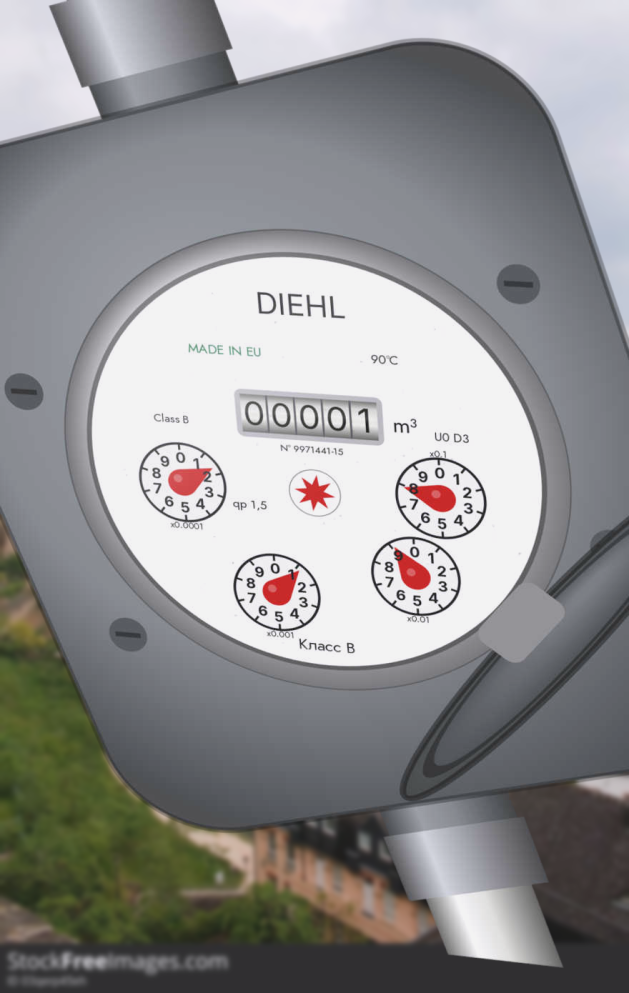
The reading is value=1.7911 unit=m³
